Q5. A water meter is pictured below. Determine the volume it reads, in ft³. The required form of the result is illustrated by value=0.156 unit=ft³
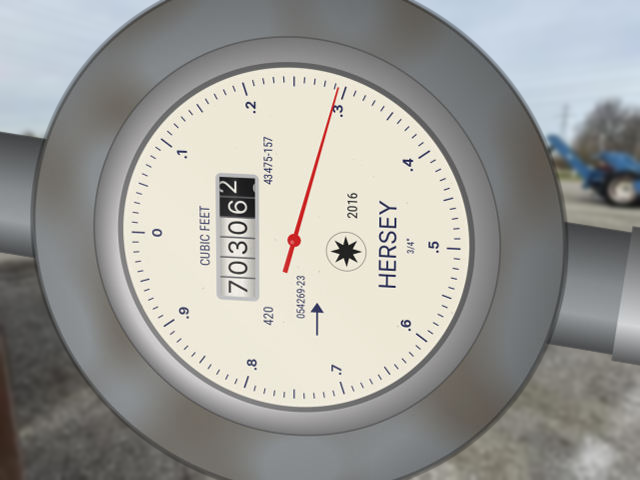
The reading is value=703062.29 unit=ft³
